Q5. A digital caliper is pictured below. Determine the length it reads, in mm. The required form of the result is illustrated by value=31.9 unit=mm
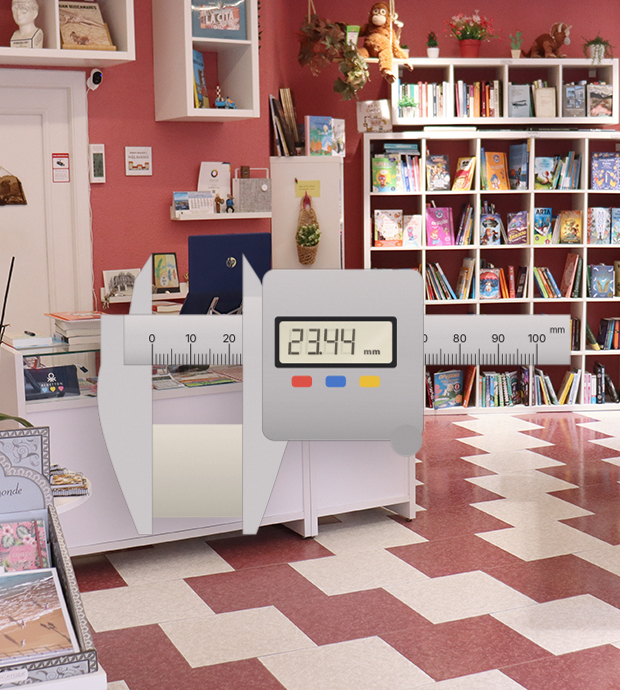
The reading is value=23.44 unit=mm
